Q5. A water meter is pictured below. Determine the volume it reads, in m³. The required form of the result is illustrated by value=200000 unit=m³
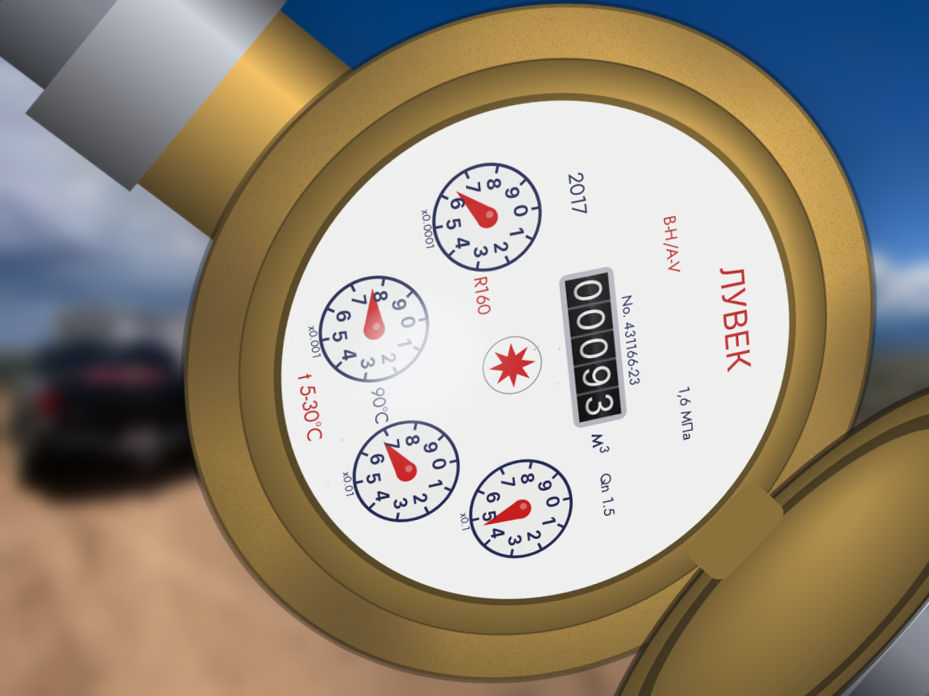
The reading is value=93.4676 unit=m³
